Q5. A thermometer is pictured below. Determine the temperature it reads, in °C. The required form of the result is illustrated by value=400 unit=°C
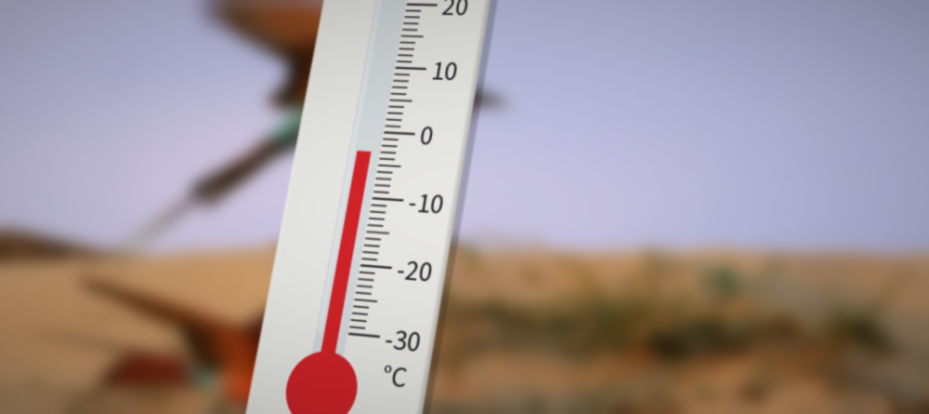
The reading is value=-3 unit=°C
